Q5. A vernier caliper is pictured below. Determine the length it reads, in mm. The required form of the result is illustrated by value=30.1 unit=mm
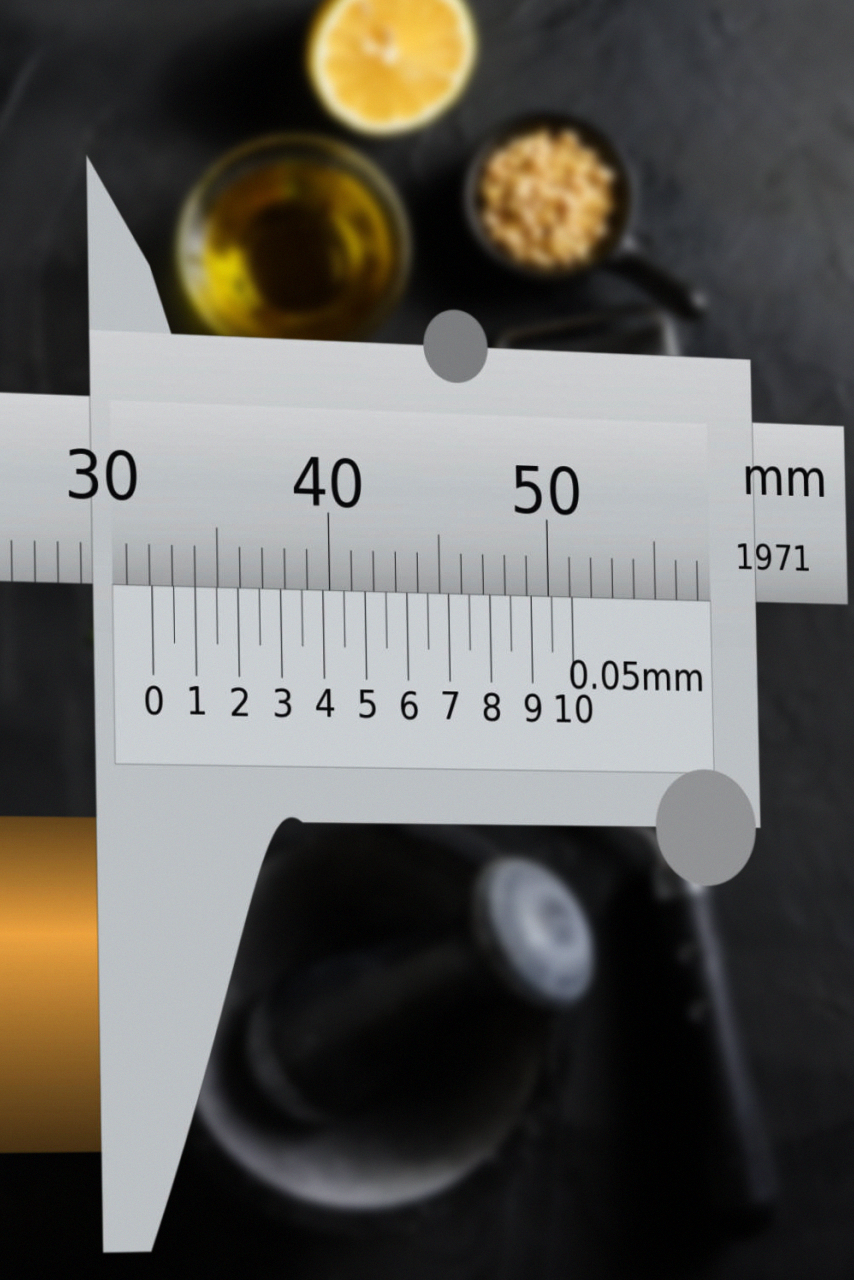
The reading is value=32.1 unit=mm
